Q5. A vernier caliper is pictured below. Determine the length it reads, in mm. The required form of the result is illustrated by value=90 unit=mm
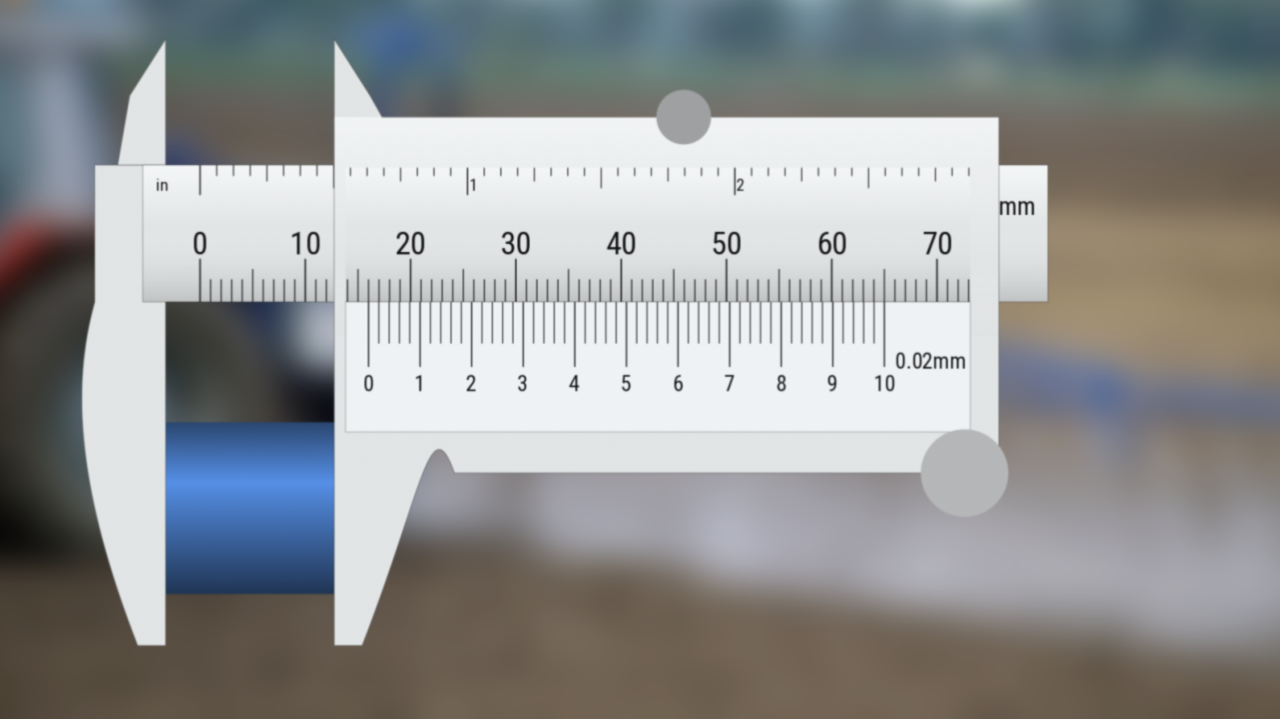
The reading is value=16.0 unit=mm
